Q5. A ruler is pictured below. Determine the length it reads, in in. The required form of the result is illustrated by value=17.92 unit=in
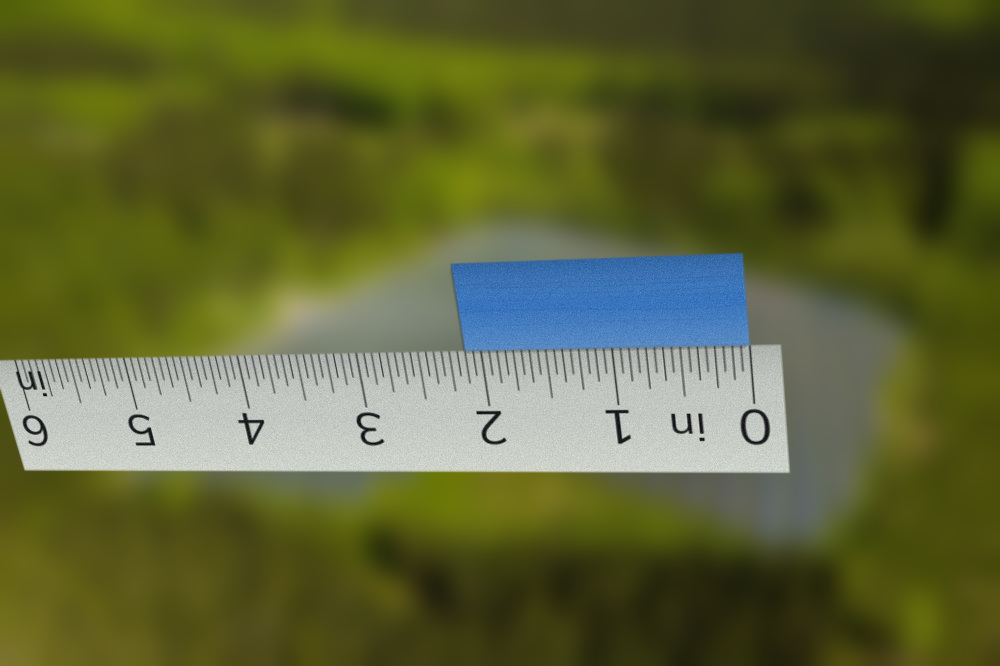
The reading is value=2.125 unit=in
